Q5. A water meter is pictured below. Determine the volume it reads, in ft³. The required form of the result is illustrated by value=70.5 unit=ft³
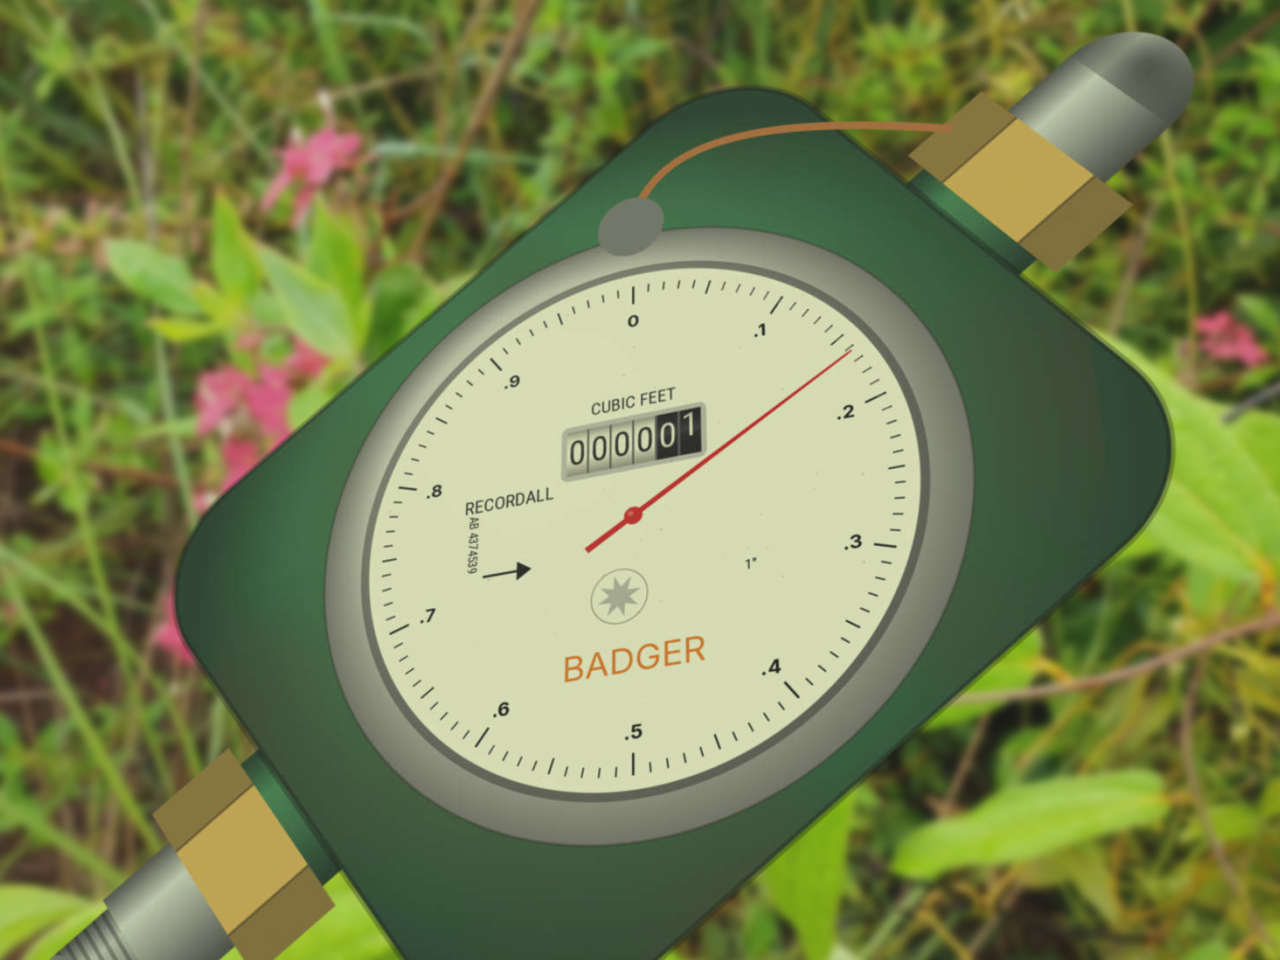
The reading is value=1.16 unit=ft³
